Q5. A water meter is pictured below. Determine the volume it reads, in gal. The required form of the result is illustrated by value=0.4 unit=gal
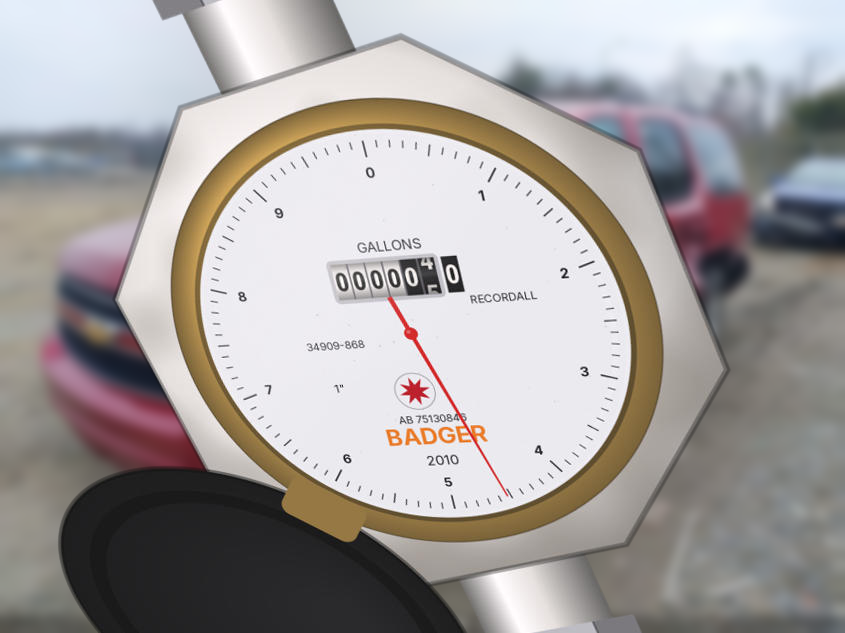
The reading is value=44.5 unit=gal
